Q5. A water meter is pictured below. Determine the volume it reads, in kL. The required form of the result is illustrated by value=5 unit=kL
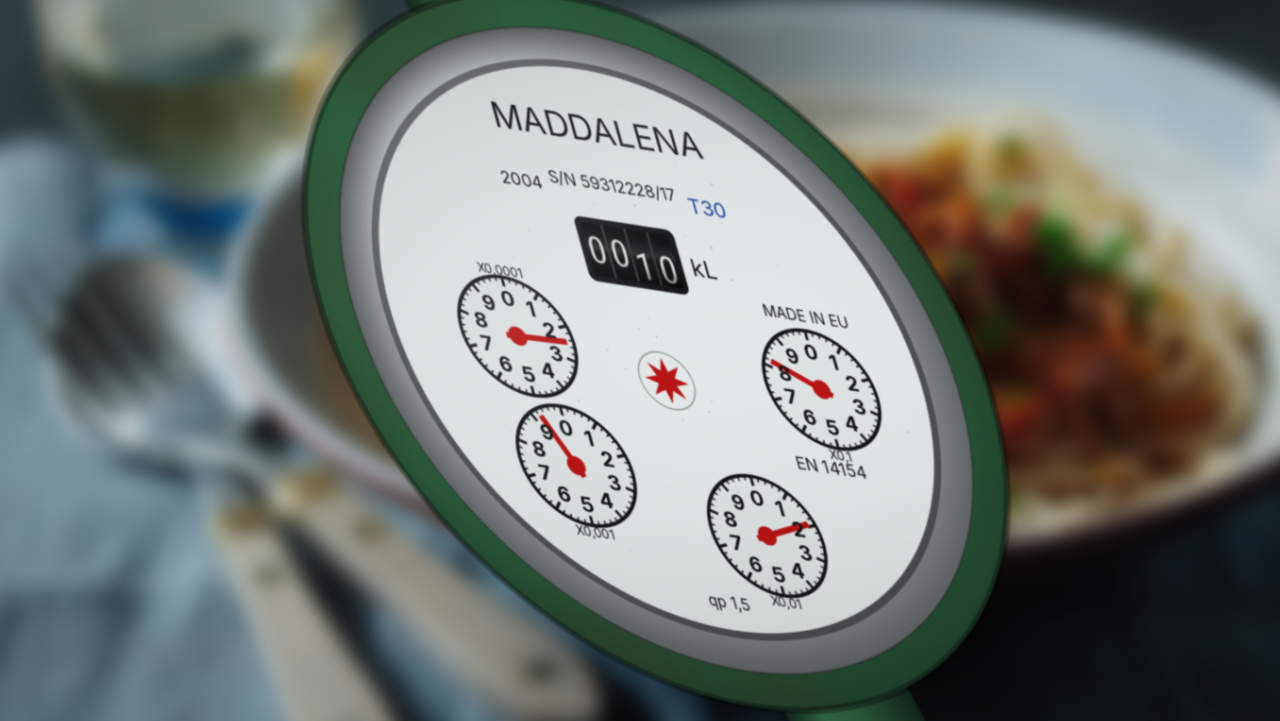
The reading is value=9.8192 unit=kL
